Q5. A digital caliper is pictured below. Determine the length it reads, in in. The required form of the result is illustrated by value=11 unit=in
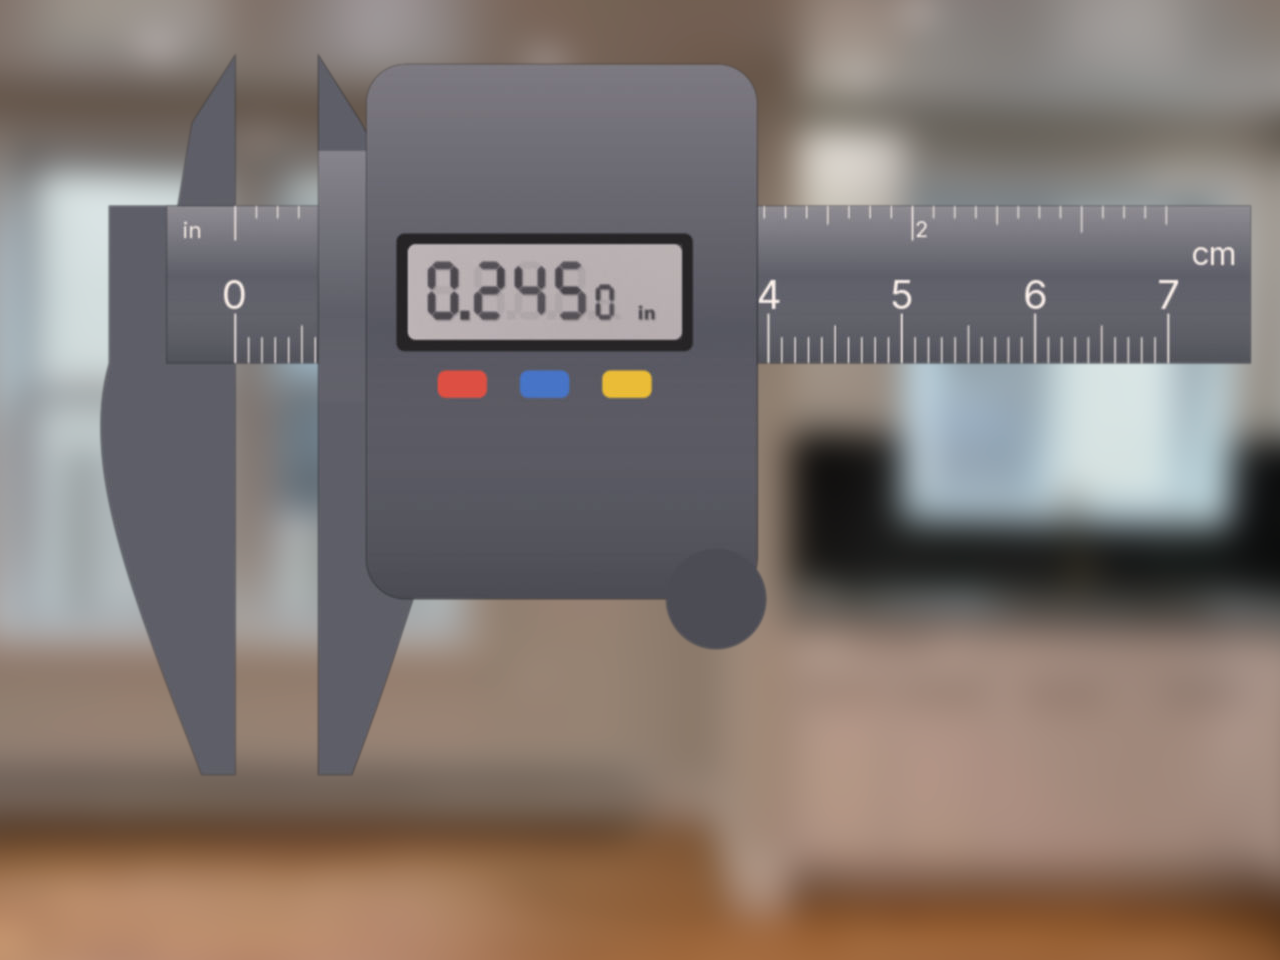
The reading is value=0.2450 unit=in
